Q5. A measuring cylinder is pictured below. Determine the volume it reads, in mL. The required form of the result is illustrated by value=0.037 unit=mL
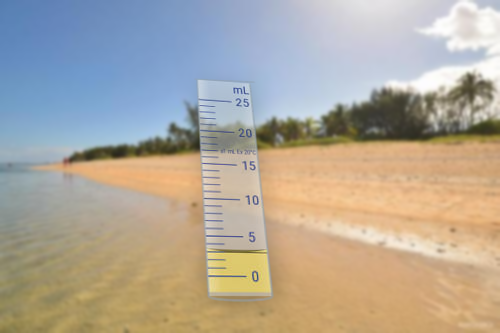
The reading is value=3 unit=mL
